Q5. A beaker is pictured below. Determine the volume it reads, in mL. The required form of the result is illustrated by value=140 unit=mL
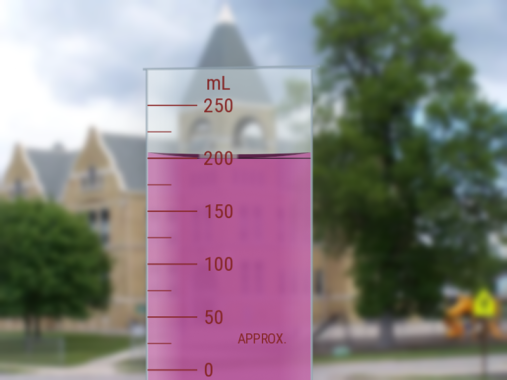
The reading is value=200 unit=mL
